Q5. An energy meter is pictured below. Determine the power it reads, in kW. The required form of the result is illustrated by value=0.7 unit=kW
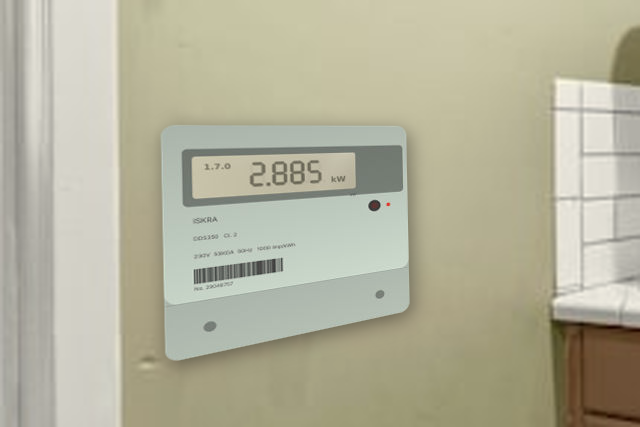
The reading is value=2.885 unit=kW
